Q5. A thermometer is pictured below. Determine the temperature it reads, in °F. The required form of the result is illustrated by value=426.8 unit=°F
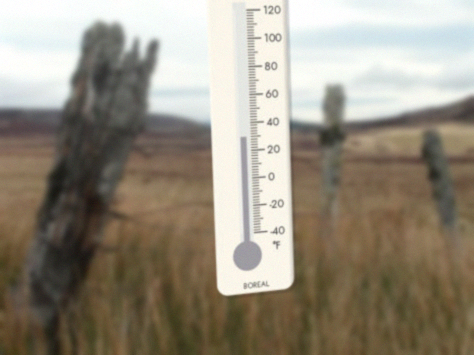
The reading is value=30 unit=°F
